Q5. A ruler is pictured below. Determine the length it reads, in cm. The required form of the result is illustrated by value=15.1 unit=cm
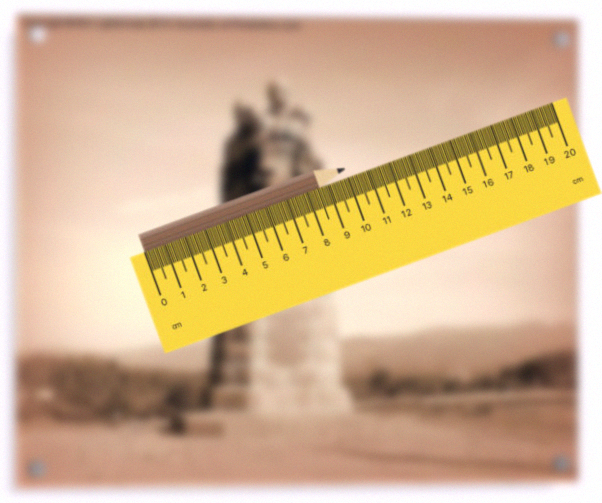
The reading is value=10 unit=cm
